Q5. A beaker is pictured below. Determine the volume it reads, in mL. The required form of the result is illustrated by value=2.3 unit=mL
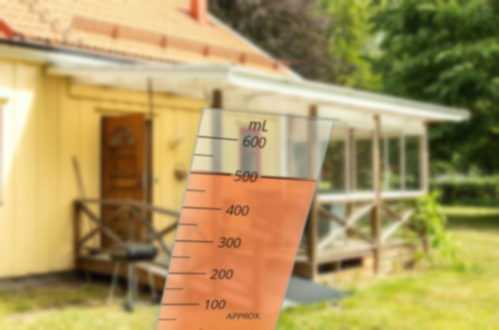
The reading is value=500 unit=mL
